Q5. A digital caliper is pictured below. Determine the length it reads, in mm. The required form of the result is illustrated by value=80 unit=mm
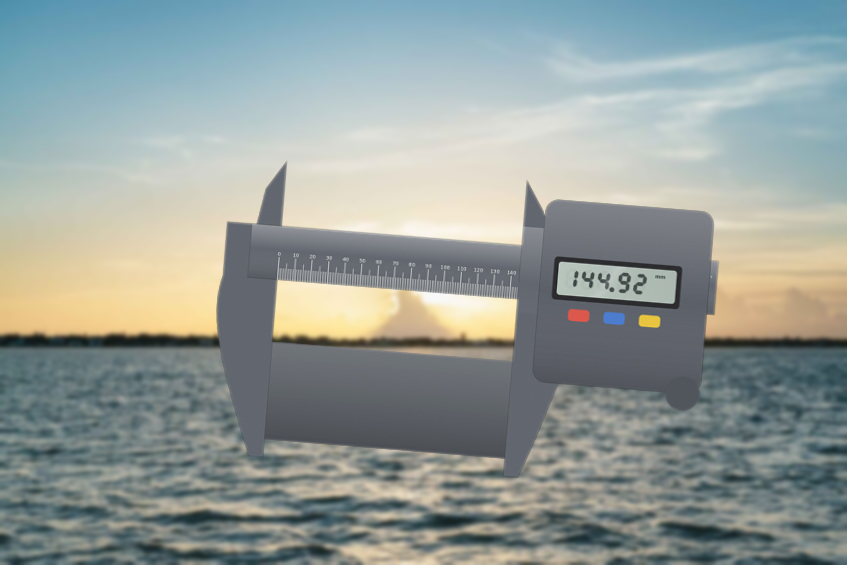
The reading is value=144.92 unit=mm
